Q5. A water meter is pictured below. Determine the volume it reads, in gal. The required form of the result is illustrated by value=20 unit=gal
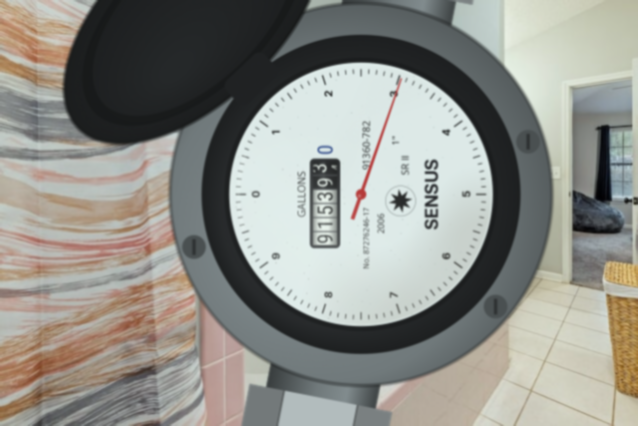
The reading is value=9153933.0 unit=gal
